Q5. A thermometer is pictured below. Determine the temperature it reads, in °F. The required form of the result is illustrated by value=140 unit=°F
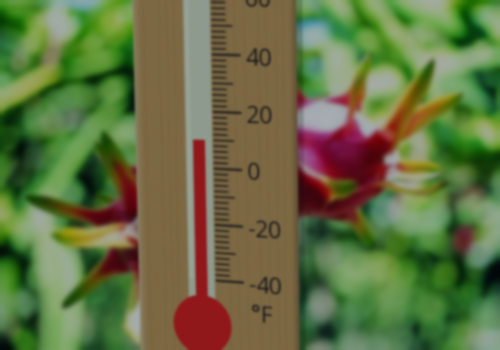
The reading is value=10 unit=°F
